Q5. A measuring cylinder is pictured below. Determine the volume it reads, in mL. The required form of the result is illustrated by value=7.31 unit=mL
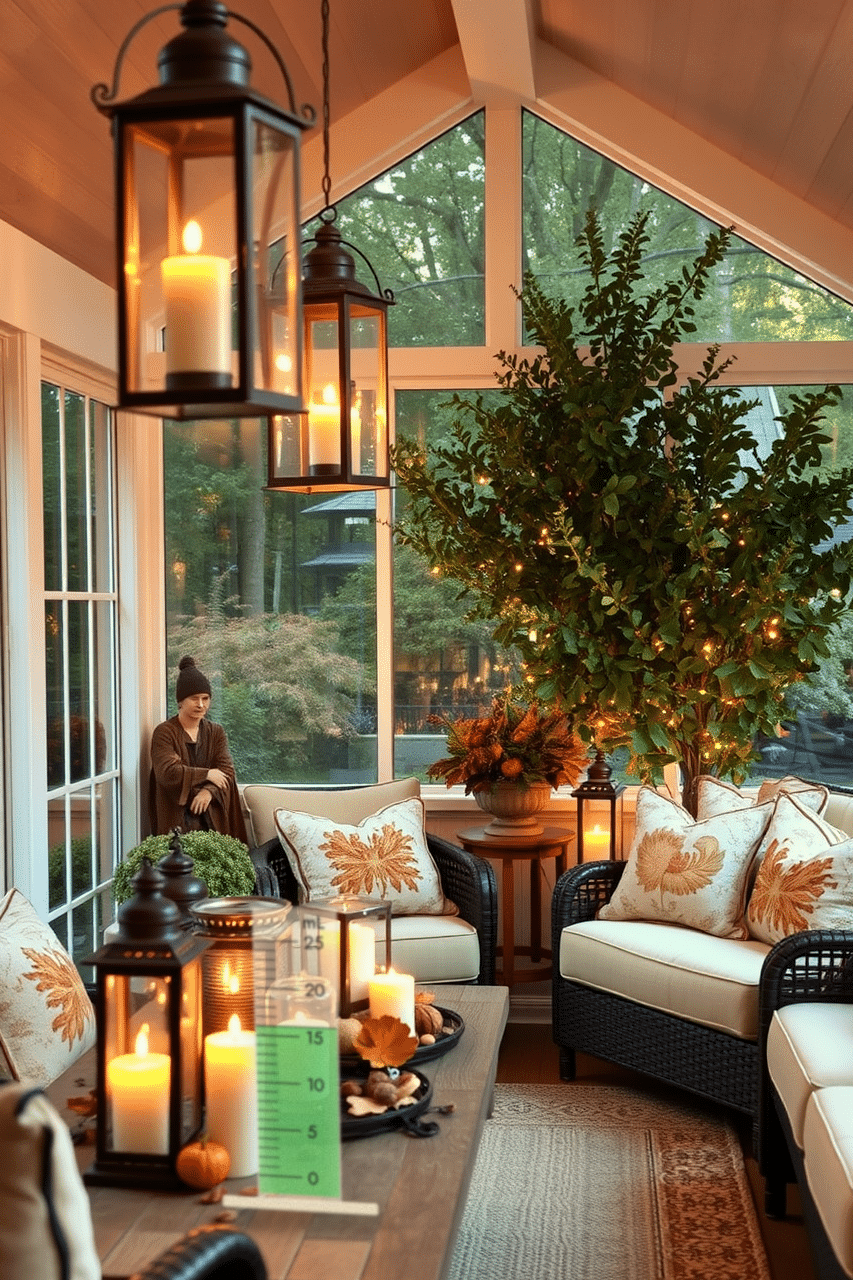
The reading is value=16 unit=mL
